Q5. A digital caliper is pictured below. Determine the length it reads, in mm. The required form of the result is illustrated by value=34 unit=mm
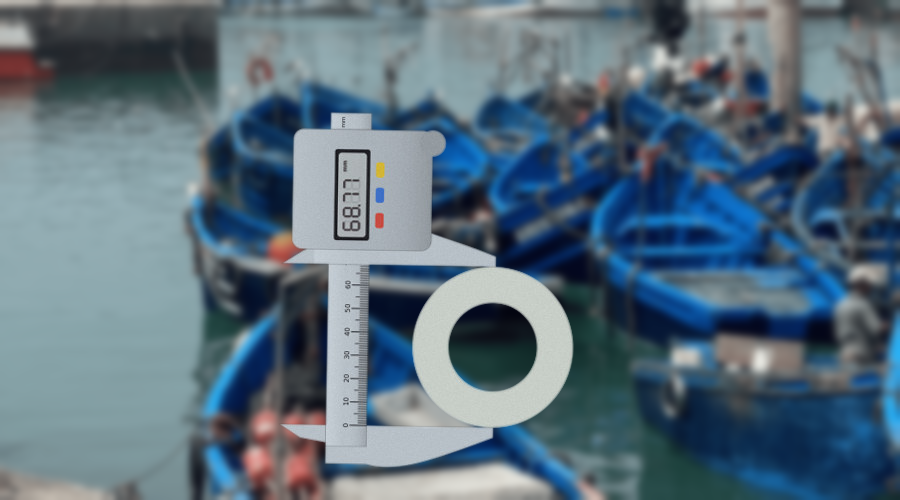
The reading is value=68.77 unit=mm
